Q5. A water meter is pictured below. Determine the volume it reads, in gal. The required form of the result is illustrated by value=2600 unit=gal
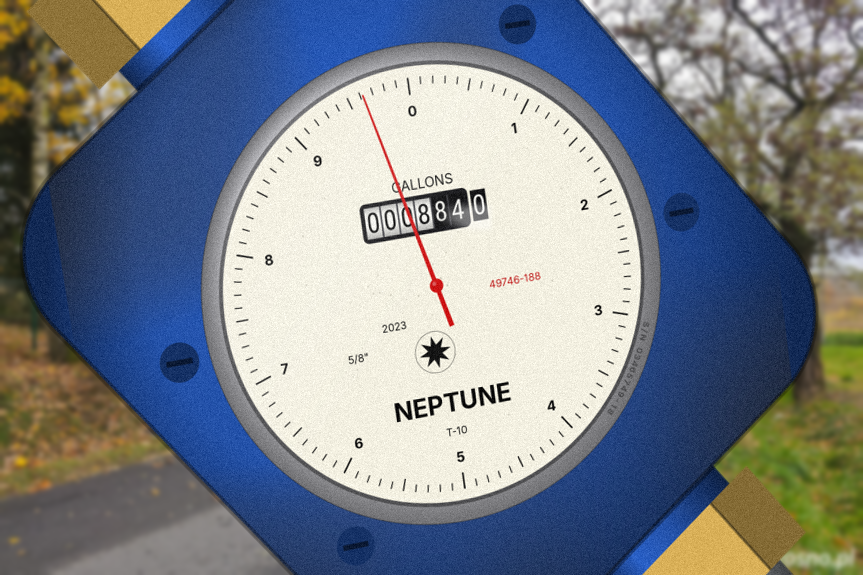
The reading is value=8839.6 unit=gal
